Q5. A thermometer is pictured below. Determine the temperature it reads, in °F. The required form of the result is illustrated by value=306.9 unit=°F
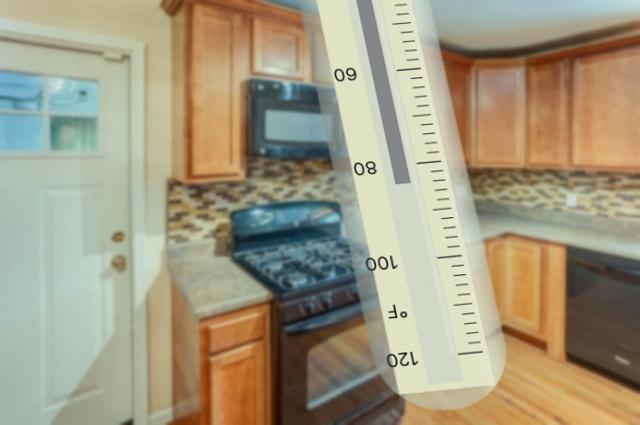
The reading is value=84 unit=°F
